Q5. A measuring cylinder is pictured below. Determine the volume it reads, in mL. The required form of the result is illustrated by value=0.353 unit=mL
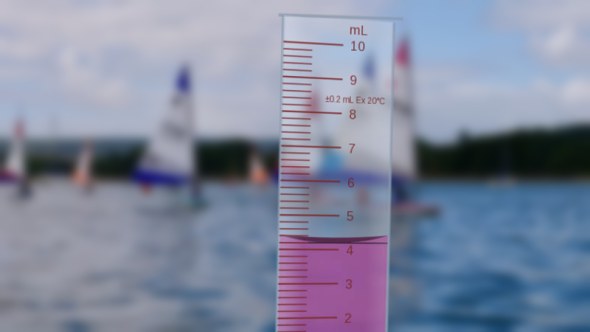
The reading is value=4.2 unit=mL
